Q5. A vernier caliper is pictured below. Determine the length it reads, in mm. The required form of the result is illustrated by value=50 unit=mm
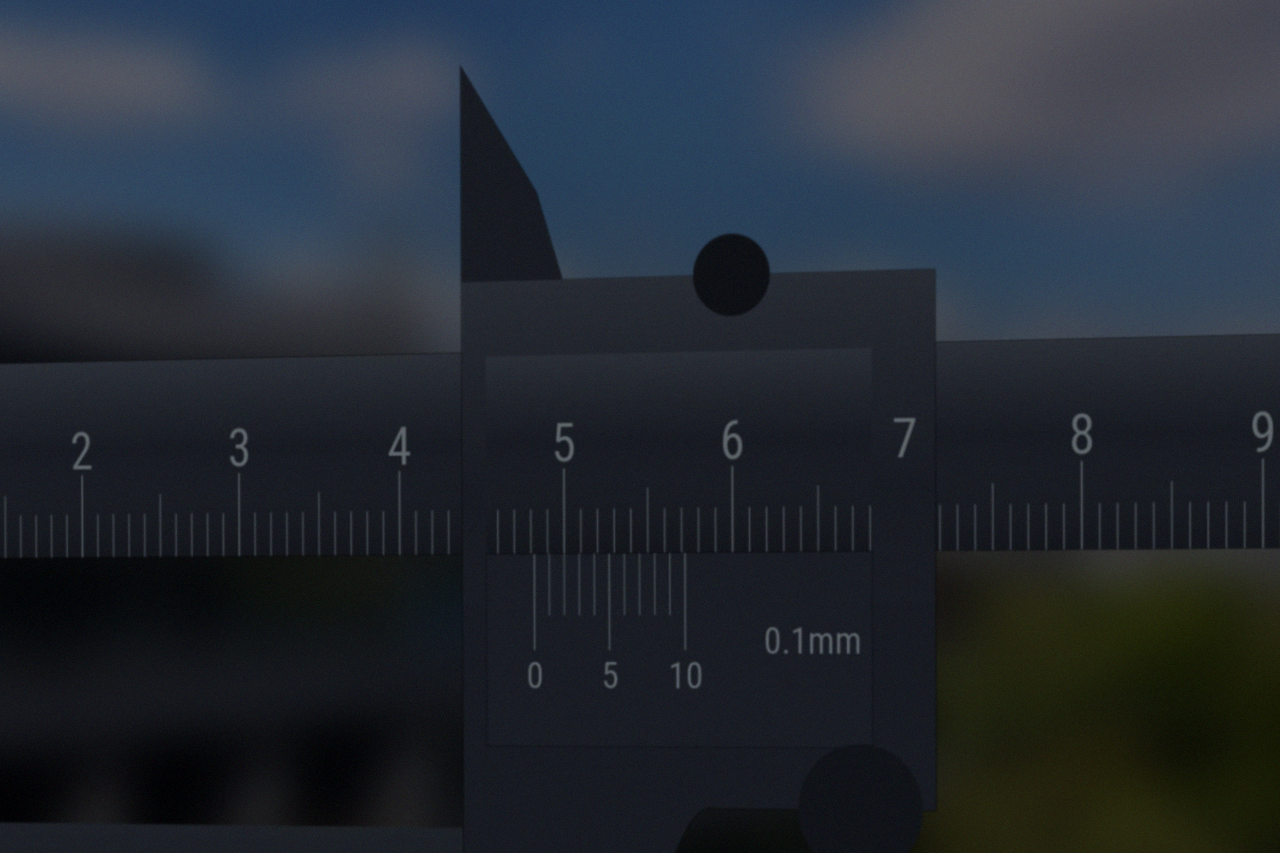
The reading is value=48.2 unit=mm
